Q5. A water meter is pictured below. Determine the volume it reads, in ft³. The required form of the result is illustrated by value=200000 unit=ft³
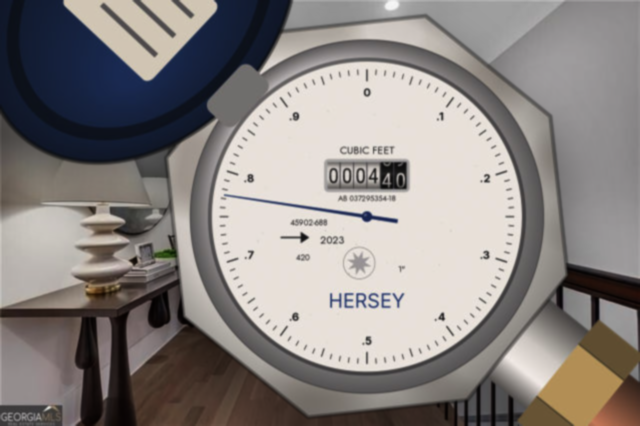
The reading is value=439.77 unit=ft³
